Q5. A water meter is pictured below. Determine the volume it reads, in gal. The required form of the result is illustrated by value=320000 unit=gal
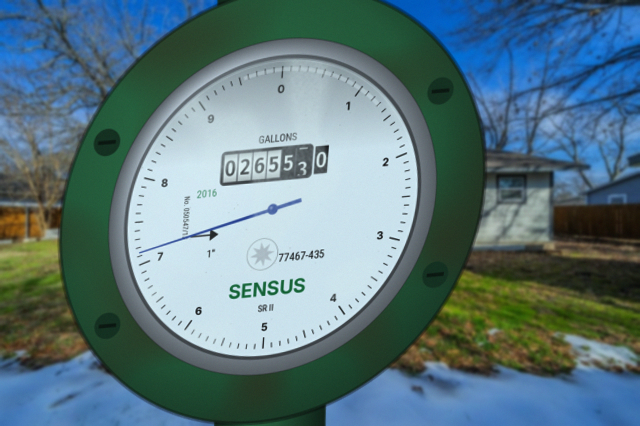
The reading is value=265527.1 unit=gal
